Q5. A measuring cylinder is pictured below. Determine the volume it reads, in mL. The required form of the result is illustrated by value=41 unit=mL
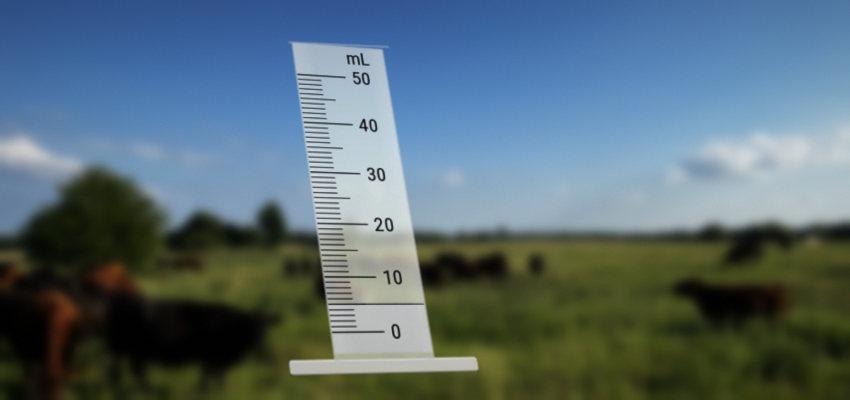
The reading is value=5 unit=mL
